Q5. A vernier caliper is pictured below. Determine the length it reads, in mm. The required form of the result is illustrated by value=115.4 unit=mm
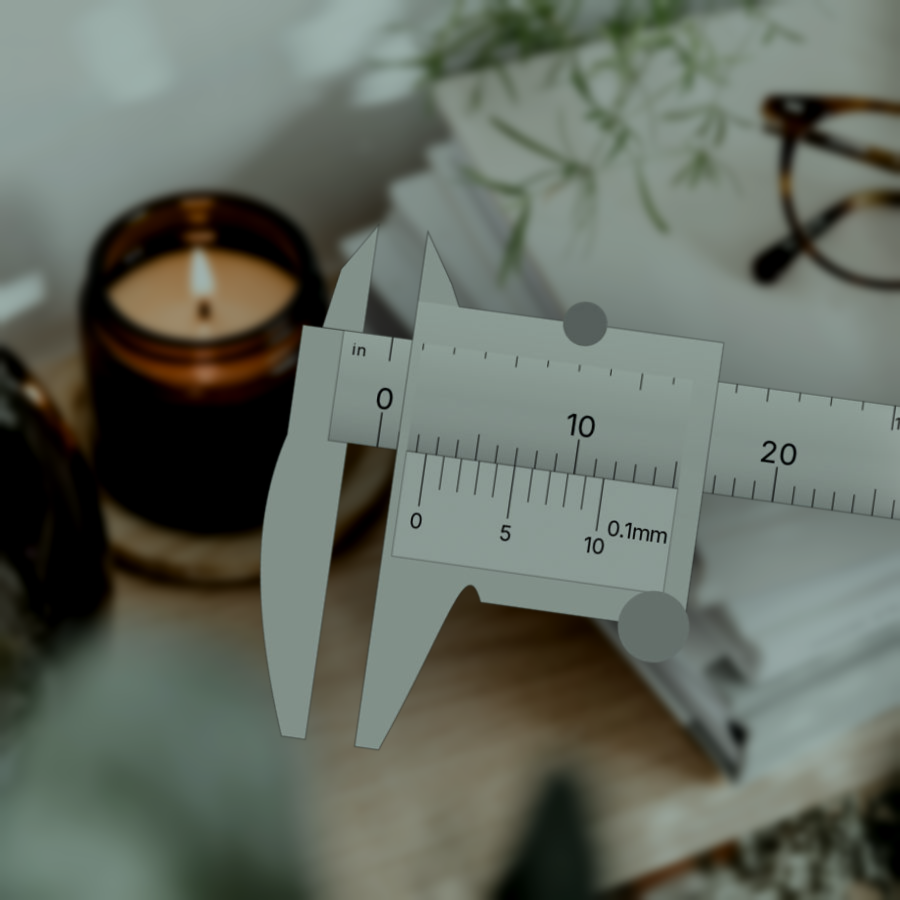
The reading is value=2.5 unit=mm
